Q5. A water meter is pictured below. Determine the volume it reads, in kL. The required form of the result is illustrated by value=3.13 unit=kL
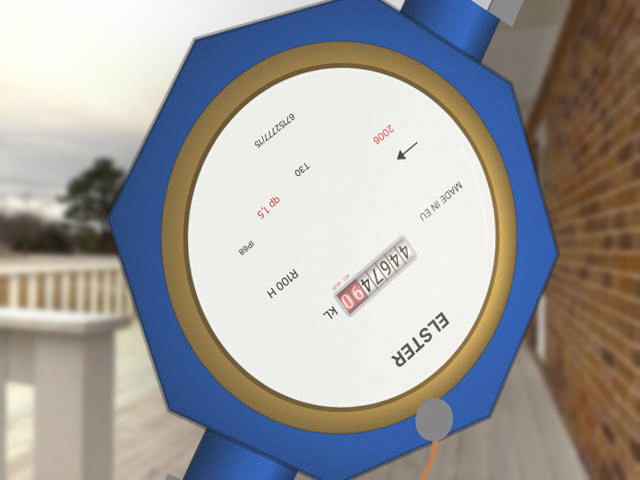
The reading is value=44674.90 unit=kL
